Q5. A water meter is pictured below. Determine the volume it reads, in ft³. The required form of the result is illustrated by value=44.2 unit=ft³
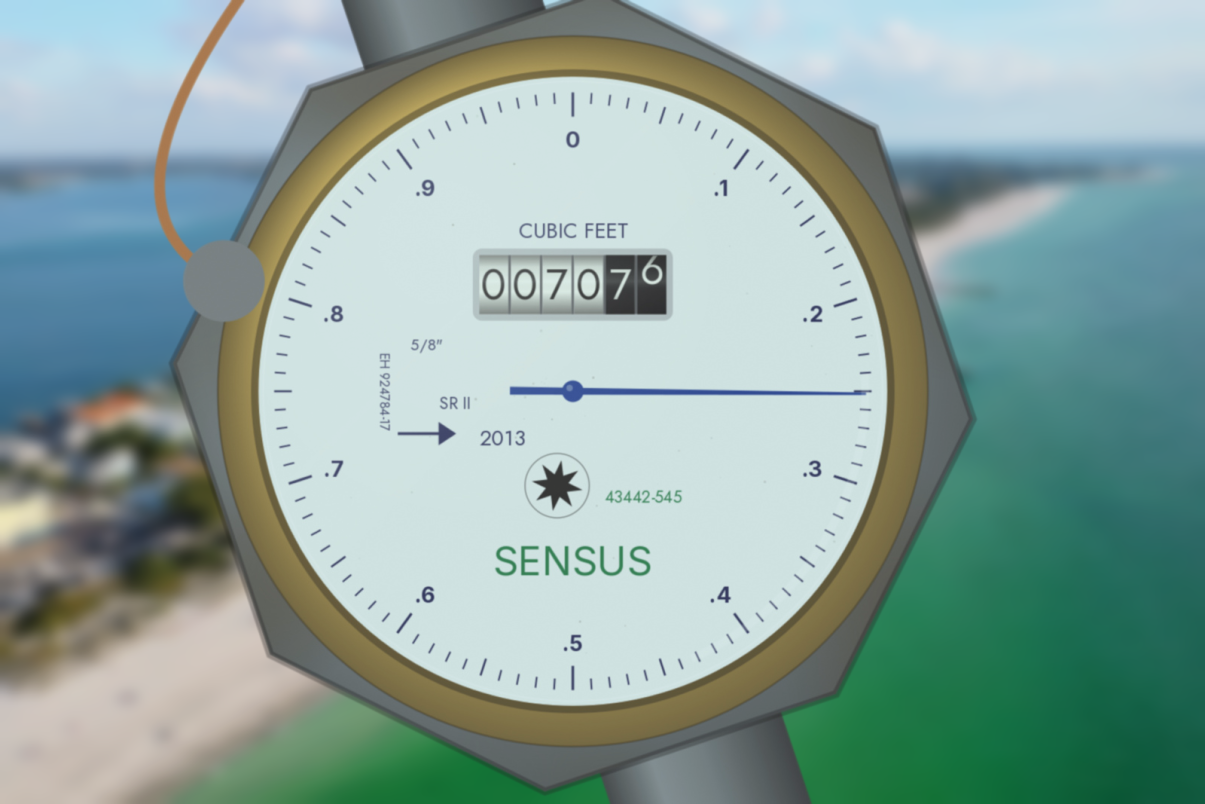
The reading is value=7076.25 unit=ft³
